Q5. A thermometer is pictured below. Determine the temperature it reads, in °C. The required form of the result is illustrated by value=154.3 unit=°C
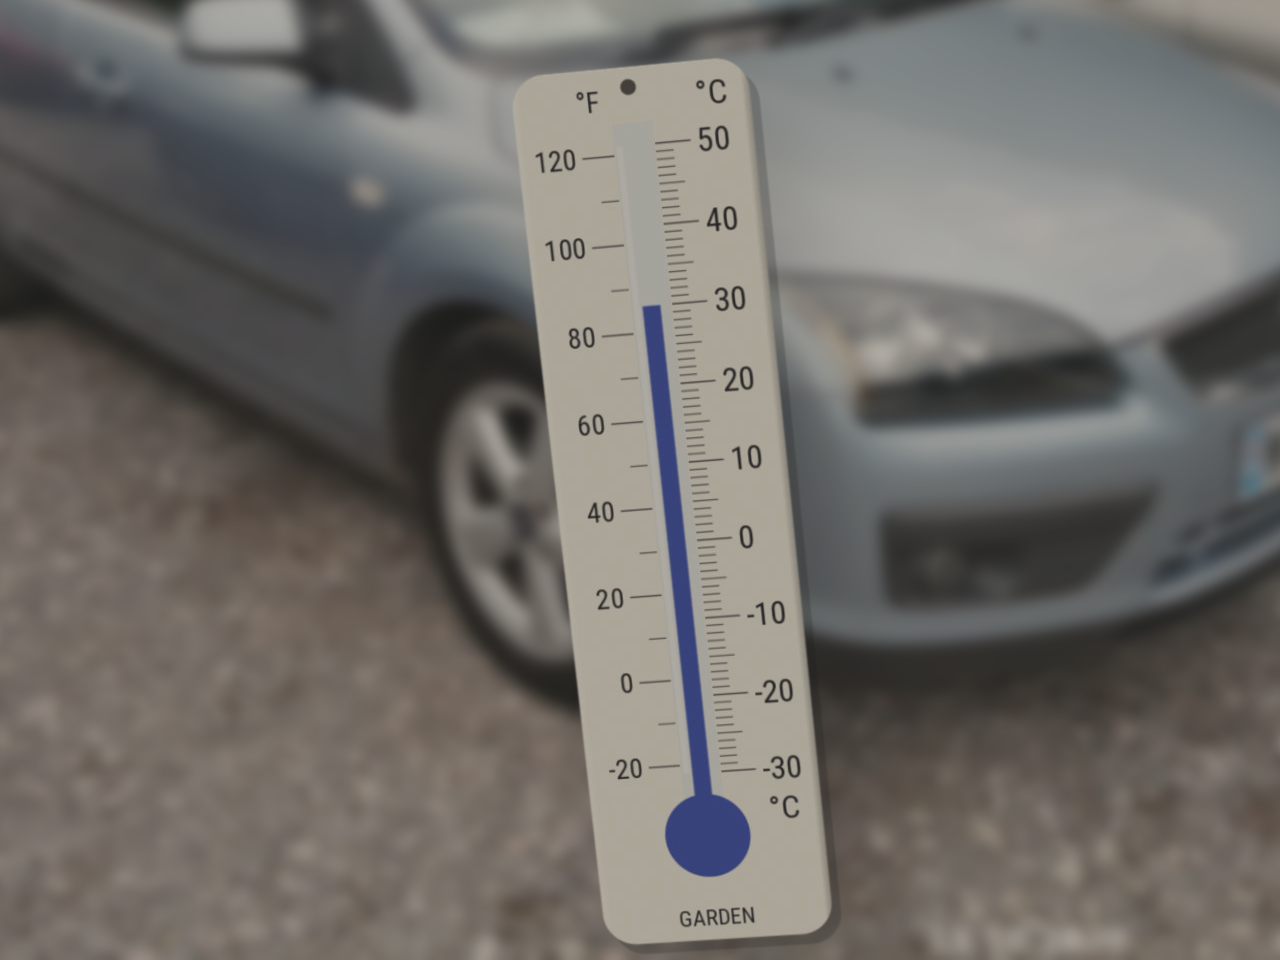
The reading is value=30 unit=°C
